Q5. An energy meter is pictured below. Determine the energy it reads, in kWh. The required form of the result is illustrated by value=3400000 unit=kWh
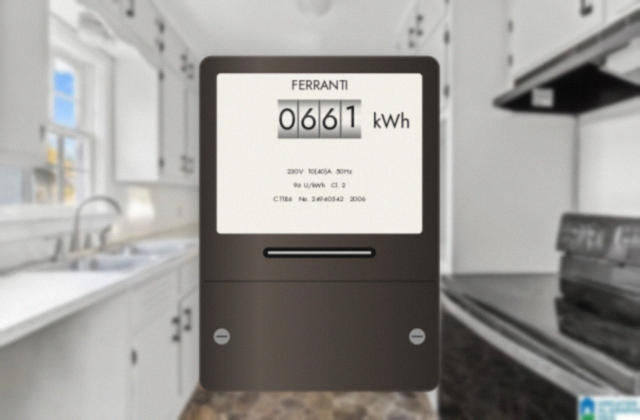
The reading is value=661 unit=kWh
